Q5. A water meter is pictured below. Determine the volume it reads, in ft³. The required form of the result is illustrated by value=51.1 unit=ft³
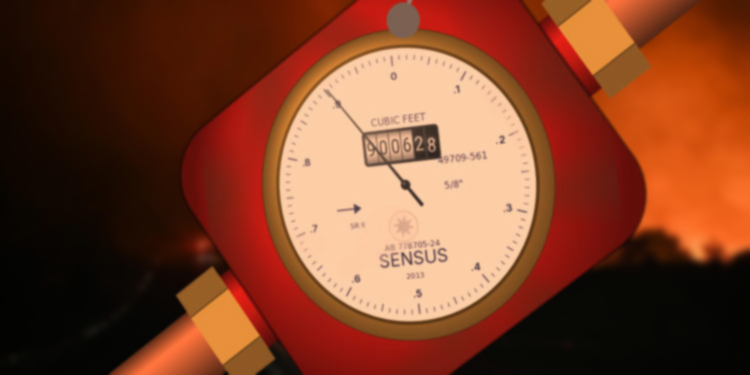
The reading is value=900627.90 unit=ft³
